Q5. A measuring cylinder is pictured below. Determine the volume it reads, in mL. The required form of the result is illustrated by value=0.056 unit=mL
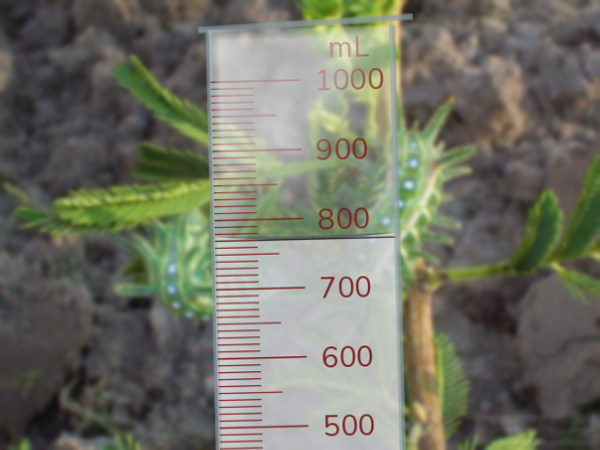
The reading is value=770 unit=mL
